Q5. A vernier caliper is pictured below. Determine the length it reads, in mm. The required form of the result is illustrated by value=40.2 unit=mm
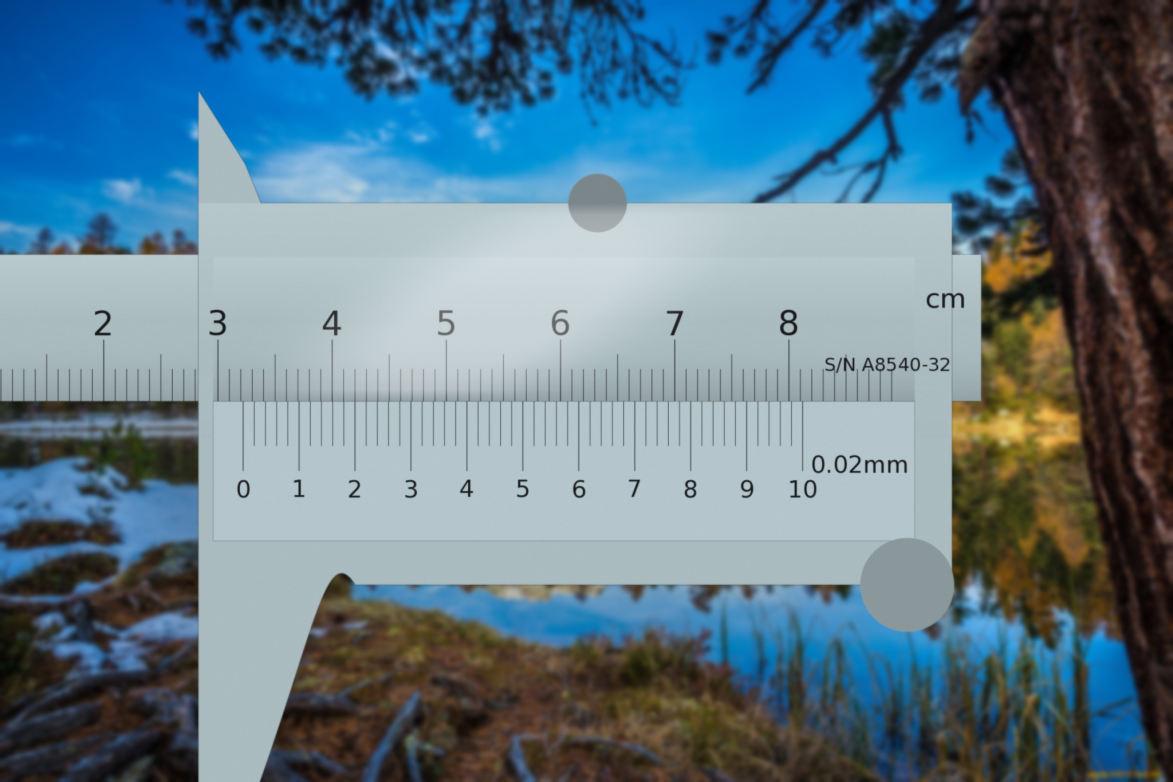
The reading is value=32.2 unit=mm
